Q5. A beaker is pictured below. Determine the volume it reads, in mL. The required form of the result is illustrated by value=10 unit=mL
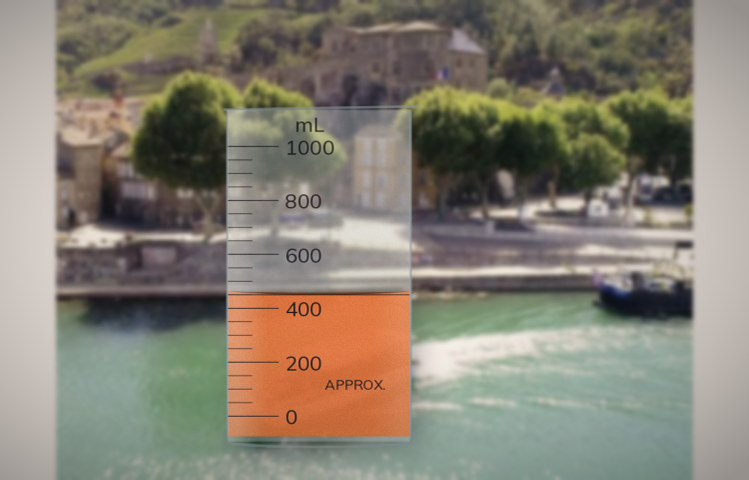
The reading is value=450 unit=mL
